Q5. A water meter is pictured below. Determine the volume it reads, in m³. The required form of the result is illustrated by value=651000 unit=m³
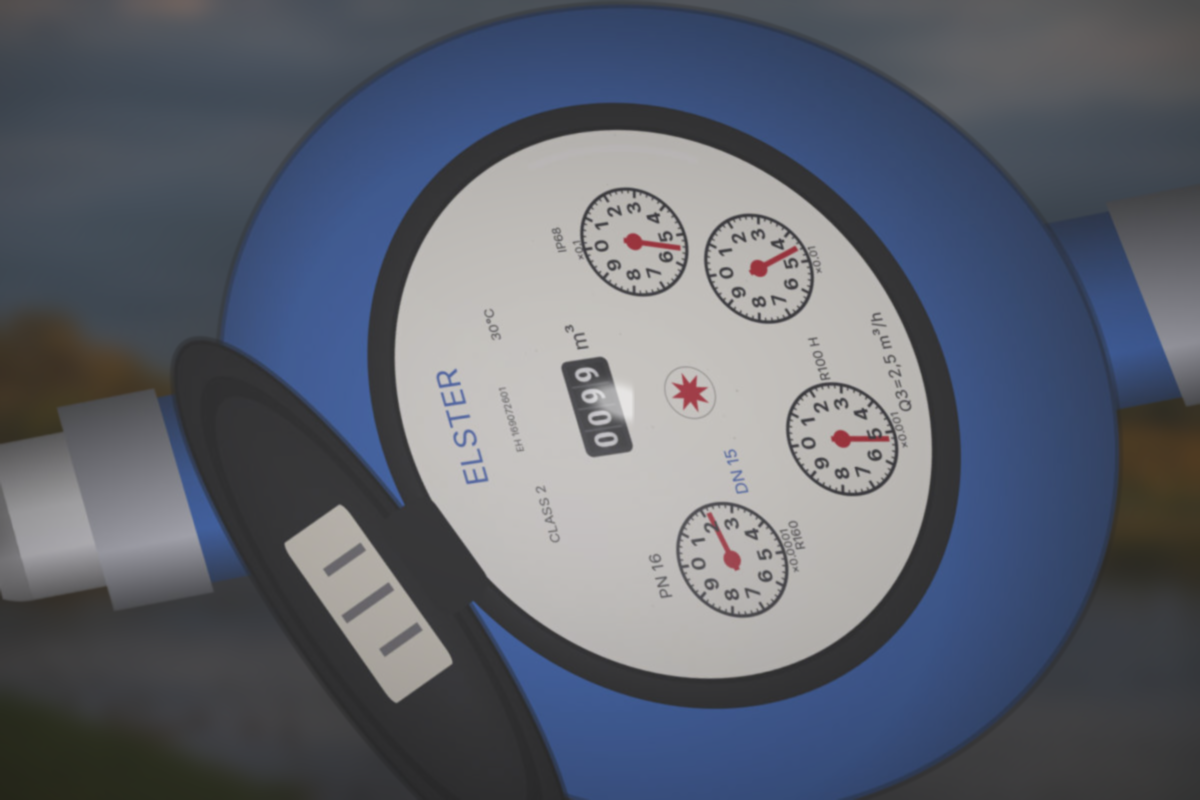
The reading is value=99.5452 unit=m³
